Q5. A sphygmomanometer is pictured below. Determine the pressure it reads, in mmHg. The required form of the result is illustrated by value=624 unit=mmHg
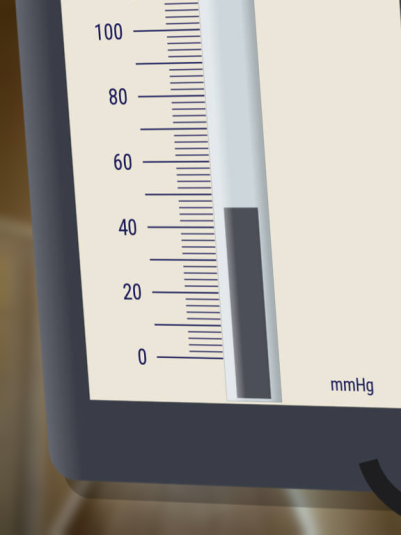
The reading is value=46 unit=mmHg
